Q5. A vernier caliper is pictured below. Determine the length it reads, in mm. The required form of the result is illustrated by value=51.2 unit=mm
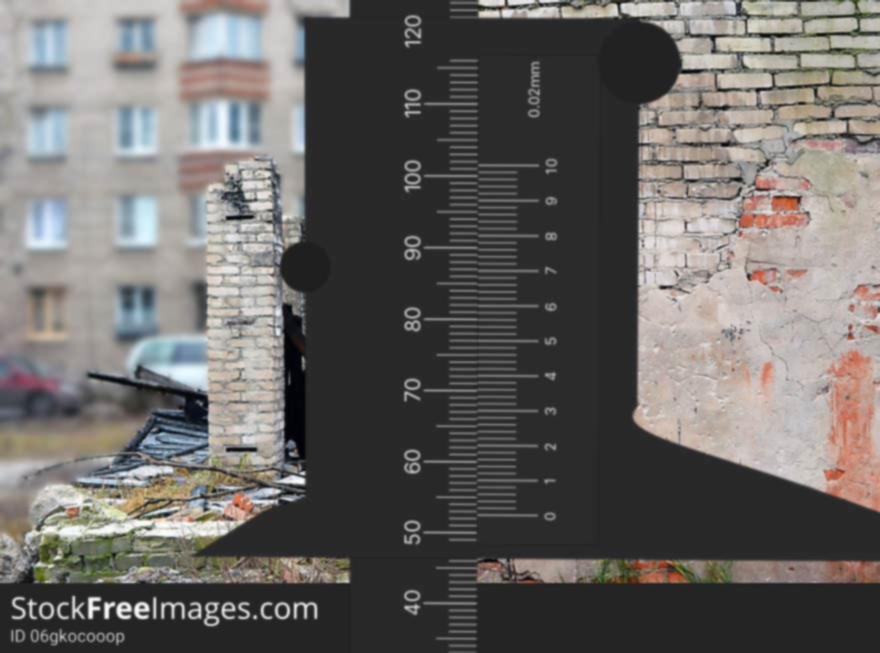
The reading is value=52.5 unit=mm
